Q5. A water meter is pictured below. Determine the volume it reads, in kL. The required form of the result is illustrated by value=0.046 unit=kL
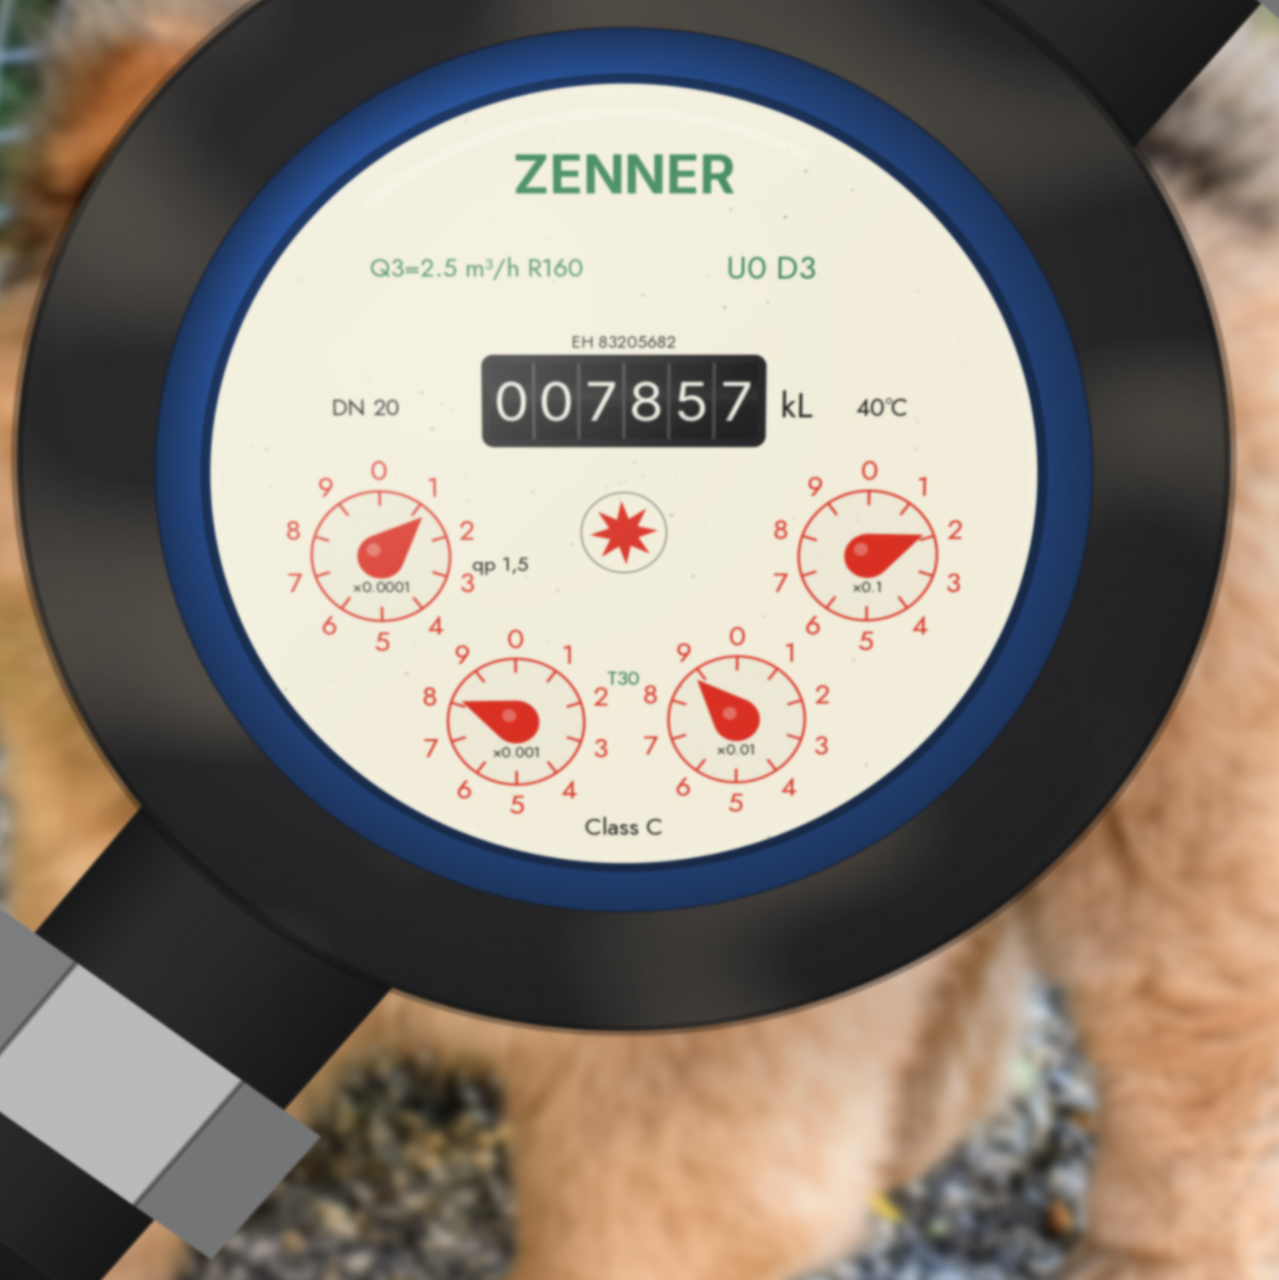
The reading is value=7857.1881 unit=kL
